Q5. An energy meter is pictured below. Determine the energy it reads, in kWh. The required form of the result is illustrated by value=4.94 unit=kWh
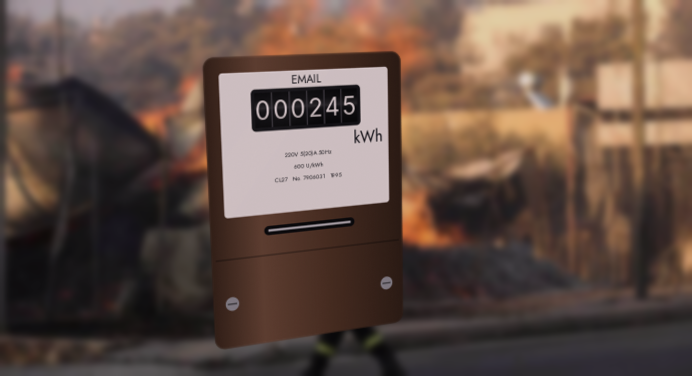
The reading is value=245 unit=kWh
